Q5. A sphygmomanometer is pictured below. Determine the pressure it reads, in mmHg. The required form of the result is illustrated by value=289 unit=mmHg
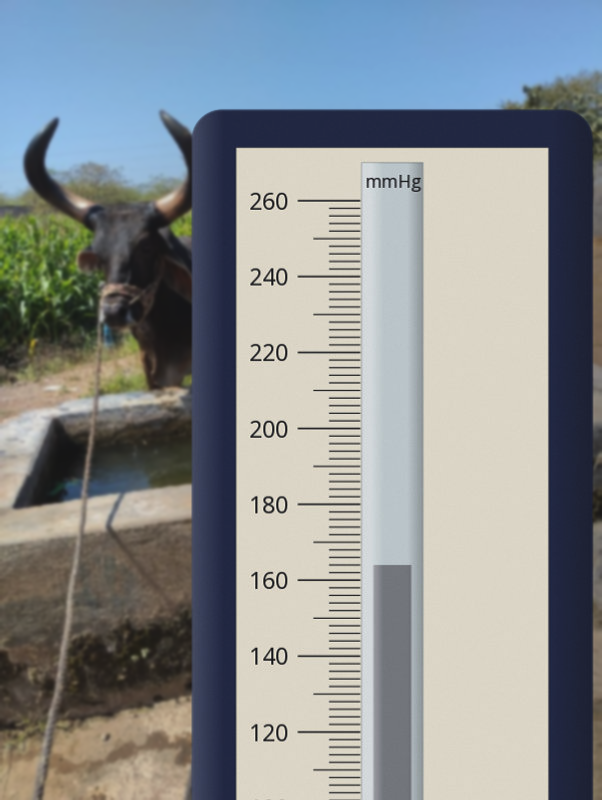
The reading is value=164 unit=mmHg
